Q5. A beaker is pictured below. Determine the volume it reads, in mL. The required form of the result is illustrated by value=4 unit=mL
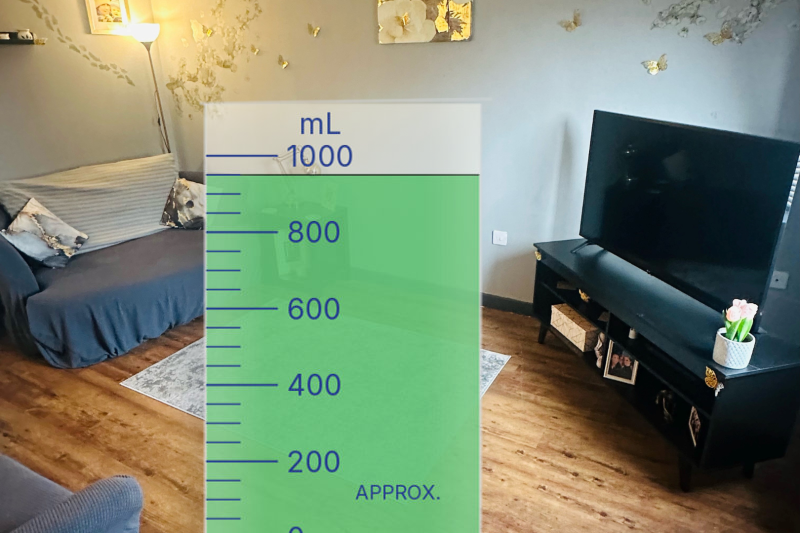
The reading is value=950 unit=mL
